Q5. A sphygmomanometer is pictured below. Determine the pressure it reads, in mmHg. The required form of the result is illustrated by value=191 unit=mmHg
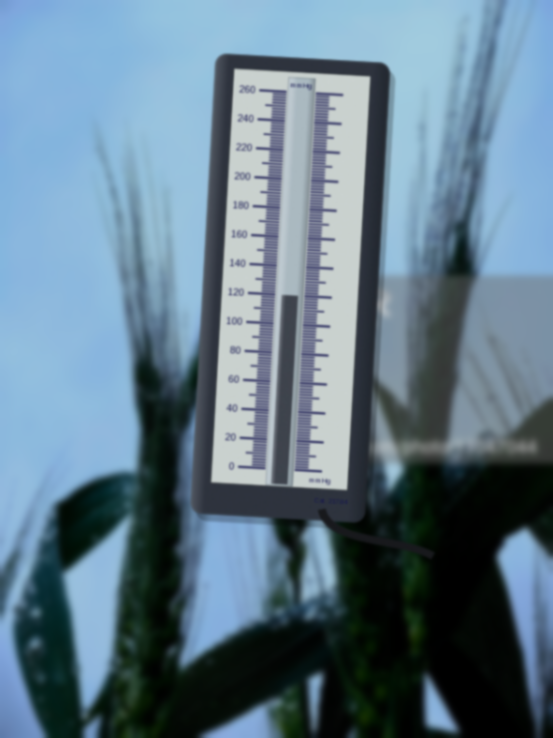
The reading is value=120 unit=mmHg
